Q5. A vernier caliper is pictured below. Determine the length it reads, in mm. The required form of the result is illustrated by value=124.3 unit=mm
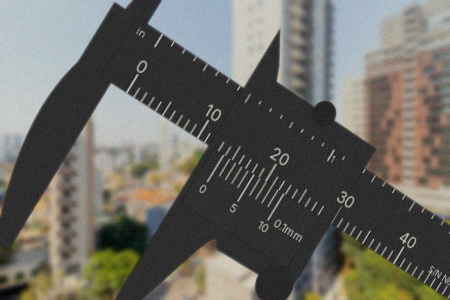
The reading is value=13.8 unit=mm
